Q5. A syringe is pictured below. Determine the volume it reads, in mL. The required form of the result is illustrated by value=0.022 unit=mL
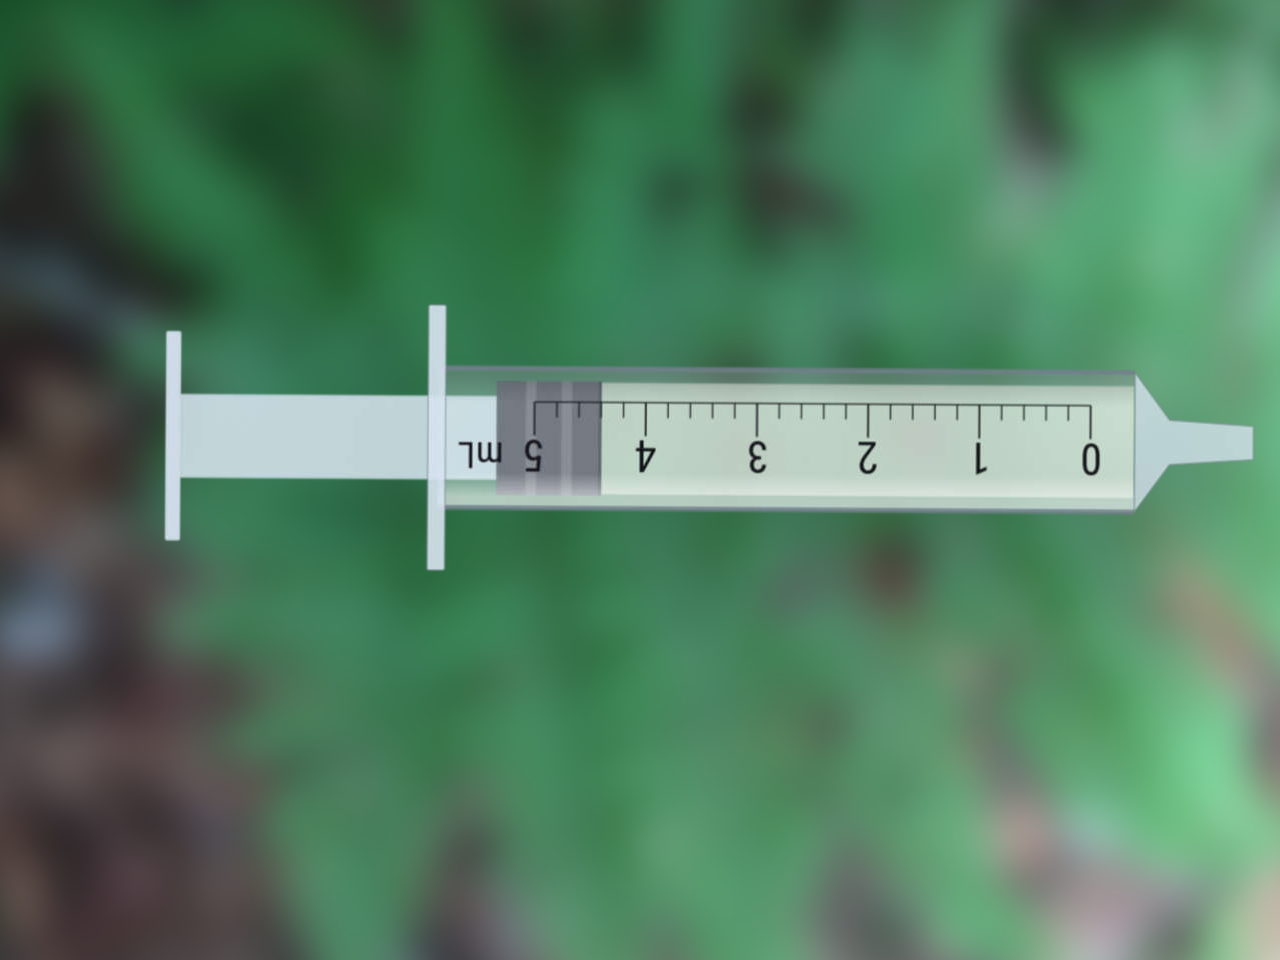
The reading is value=4.4 unit=mL
